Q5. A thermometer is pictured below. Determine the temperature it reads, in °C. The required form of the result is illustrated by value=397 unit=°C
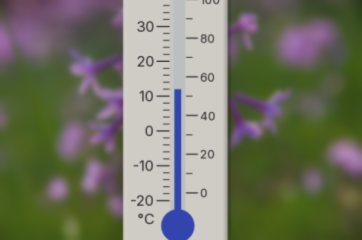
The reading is value=12 unit=°C
